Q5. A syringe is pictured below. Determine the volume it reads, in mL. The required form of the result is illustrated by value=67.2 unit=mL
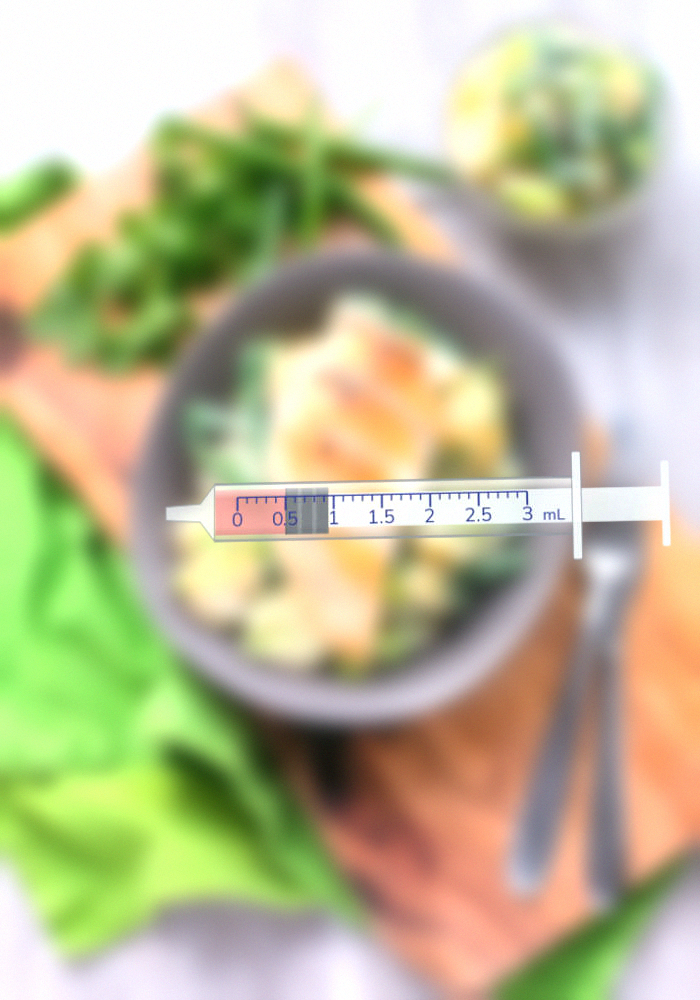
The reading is value=0.5 unit=mL
